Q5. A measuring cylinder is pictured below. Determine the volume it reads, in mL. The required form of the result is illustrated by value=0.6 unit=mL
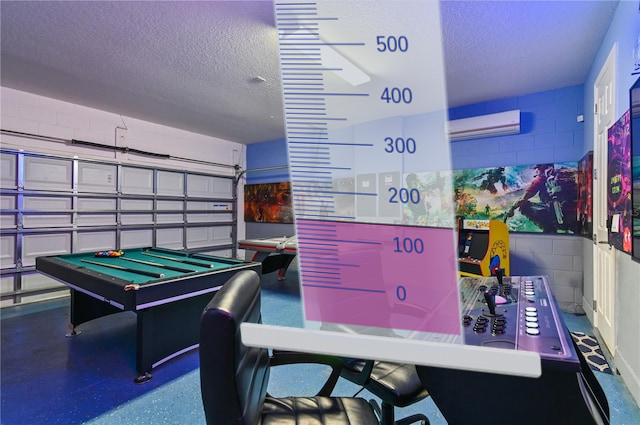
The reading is value=140 unit=mL
